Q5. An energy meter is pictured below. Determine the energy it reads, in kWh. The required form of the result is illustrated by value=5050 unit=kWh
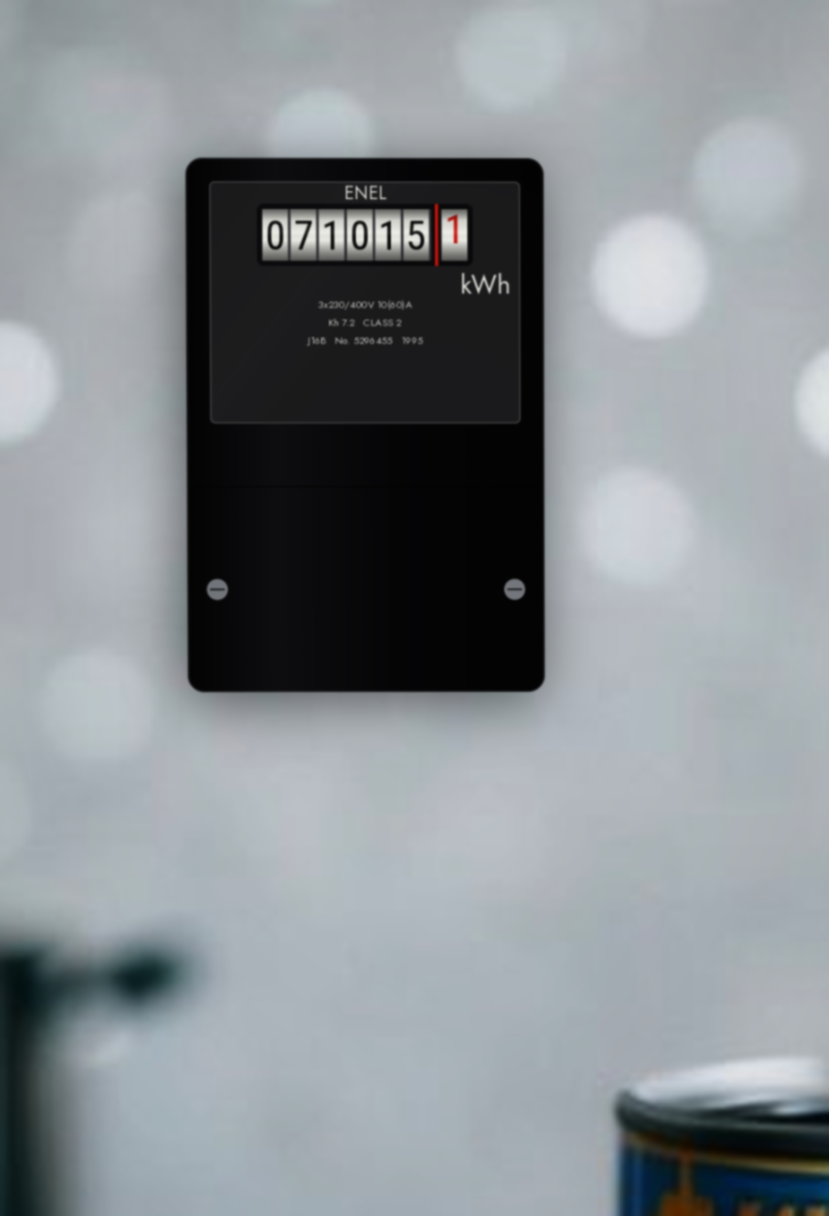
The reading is value=71015.1 unit=kWh
